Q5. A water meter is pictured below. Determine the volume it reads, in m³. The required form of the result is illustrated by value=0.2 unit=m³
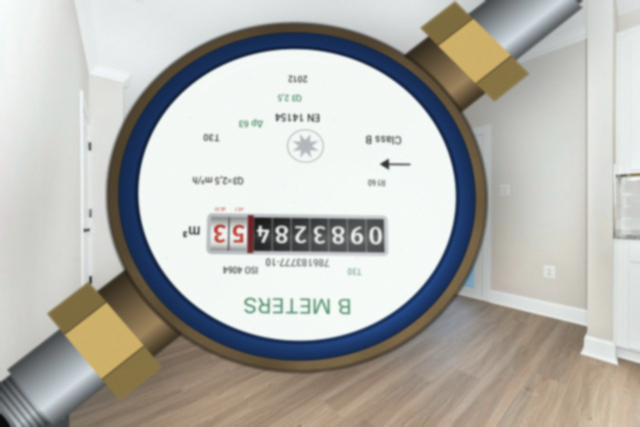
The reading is value=983284.53 unit=m³
